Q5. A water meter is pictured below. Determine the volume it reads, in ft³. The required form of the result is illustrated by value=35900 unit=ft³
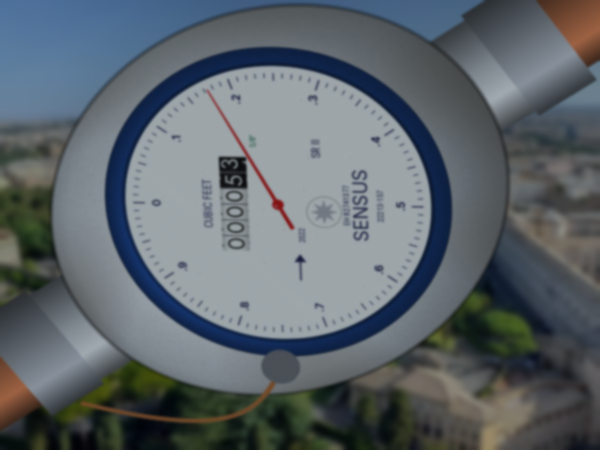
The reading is value=53.17 unit=ft³
